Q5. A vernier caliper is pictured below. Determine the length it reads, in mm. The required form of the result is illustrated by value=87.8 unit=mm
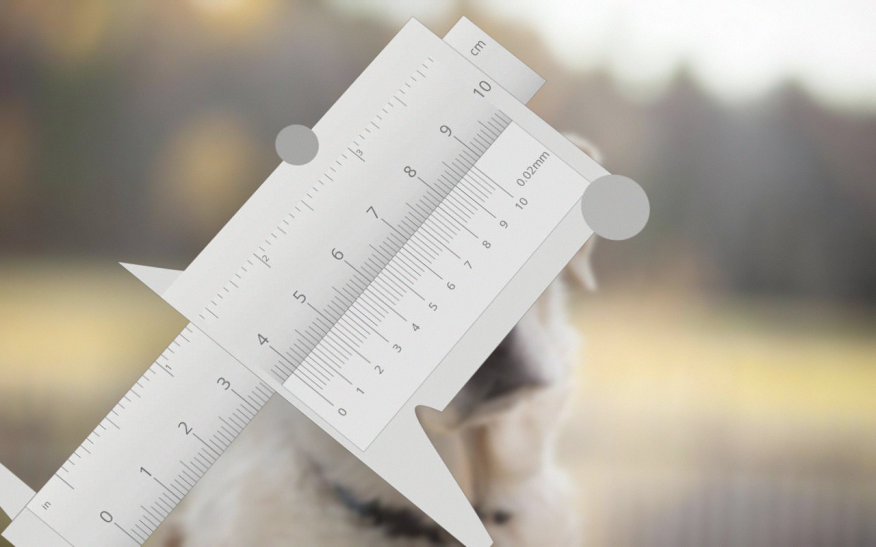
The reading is value=39.0 unit=mm
